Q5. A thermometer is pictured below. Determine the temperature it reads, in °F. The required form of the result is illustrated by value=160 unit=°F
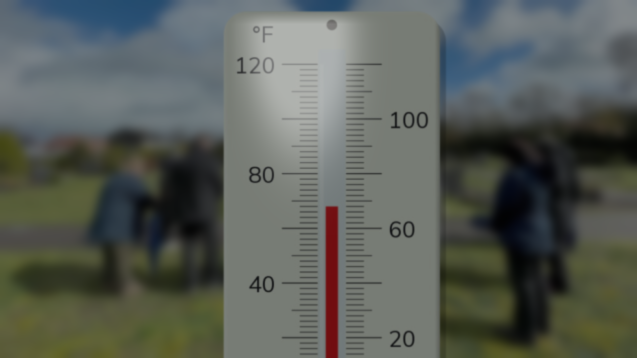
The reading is value=68 unit=°F
